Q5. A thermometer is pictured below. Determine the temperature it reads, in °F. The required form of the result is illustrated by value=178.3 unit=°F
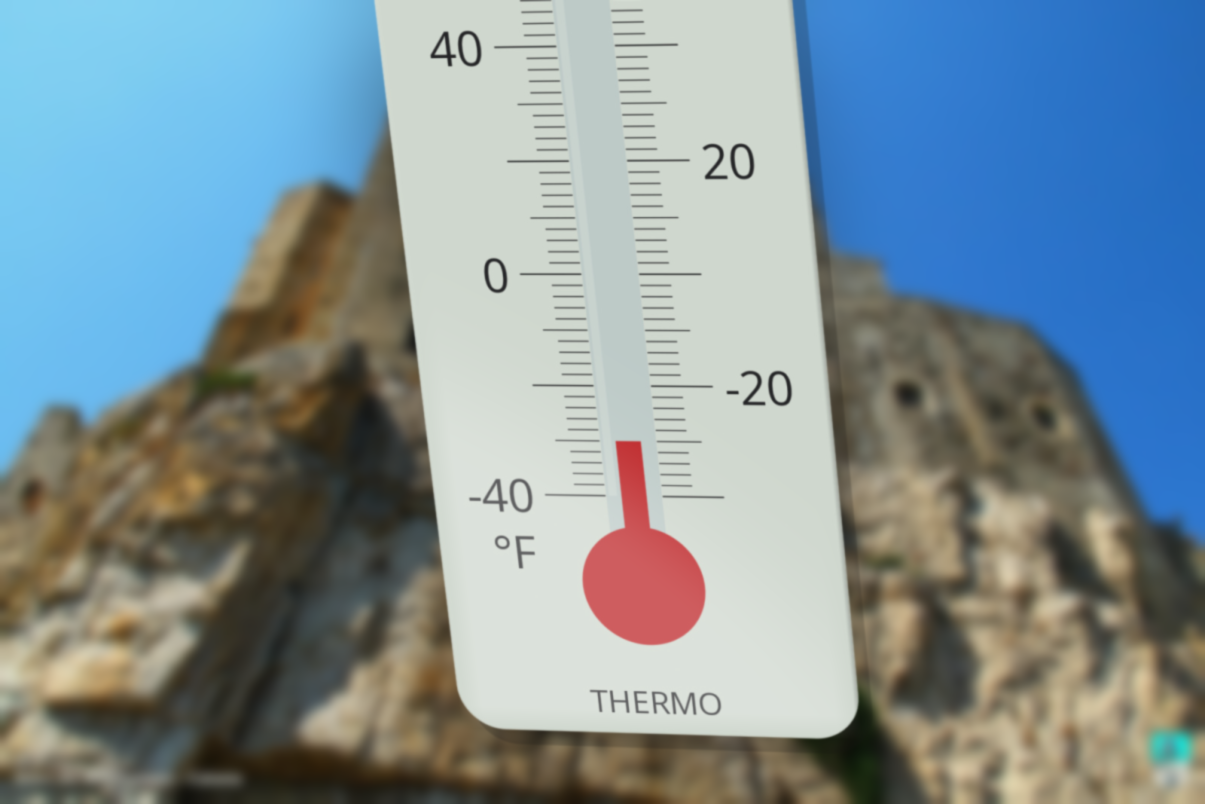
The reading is value=-30 unit=°F
